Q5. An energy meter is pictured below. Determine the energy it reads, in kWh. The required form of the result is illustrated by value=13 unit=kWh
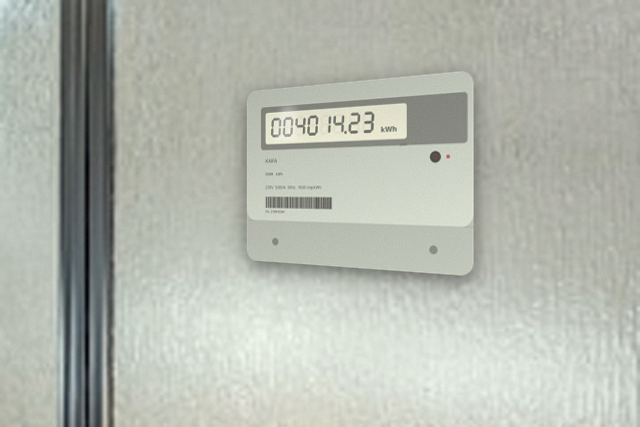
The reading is value=4014.23 unit=kWh
